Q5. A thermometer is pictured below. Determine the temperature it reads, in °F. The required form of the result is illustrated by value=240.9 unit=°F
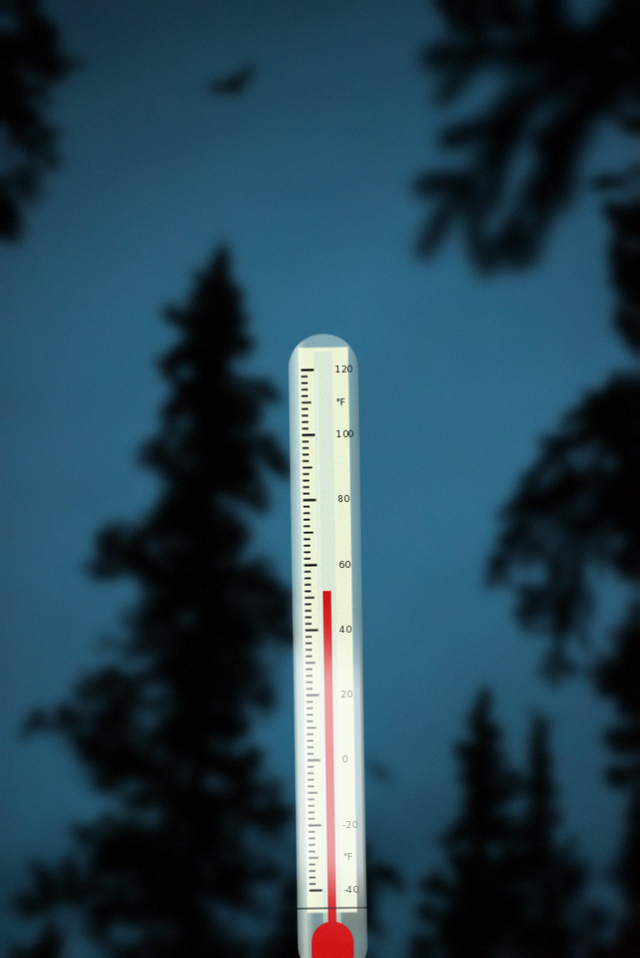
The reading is value=52 unit=°F
